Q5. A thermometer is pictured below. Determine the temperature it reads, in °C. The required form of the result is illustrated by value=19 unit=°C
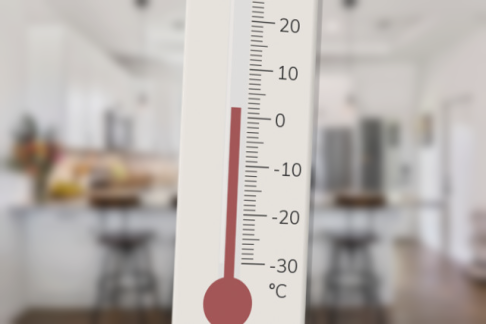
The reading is value=2 unit=°C
